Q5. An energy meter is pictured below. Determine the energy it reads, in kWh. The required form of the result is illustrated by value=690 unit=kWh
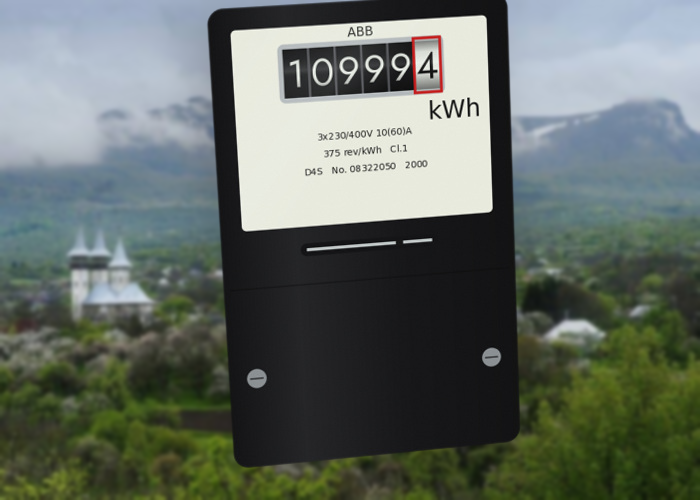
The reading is value=10999.4 unit=kWh
